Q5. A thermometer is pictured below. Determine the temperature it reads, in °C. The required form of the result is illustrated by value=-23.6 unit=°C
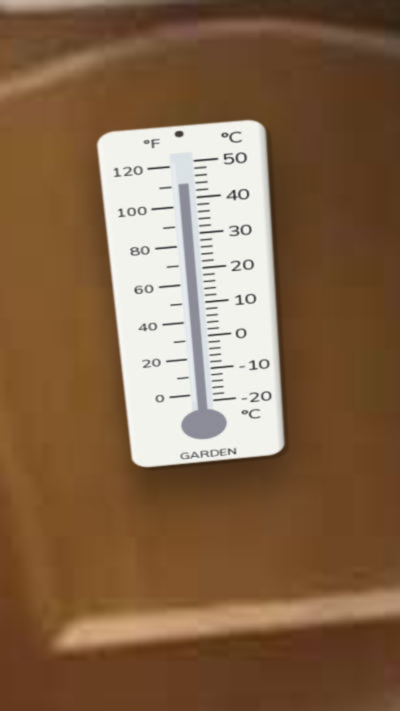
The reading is value=44 unit=°C
